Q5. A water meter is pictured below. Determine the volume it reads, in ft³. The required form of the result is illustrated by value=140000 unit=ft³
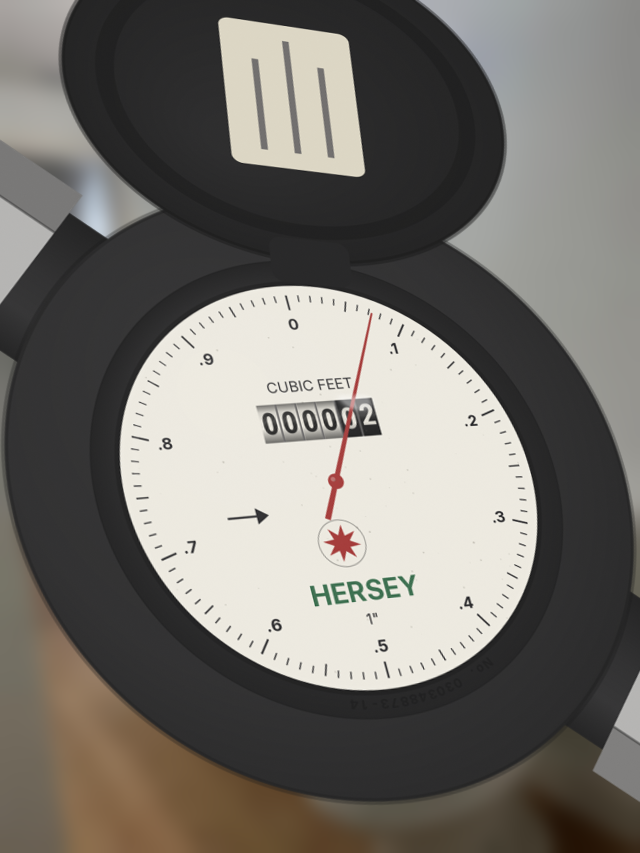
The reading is value=2.07 unit=ft³
